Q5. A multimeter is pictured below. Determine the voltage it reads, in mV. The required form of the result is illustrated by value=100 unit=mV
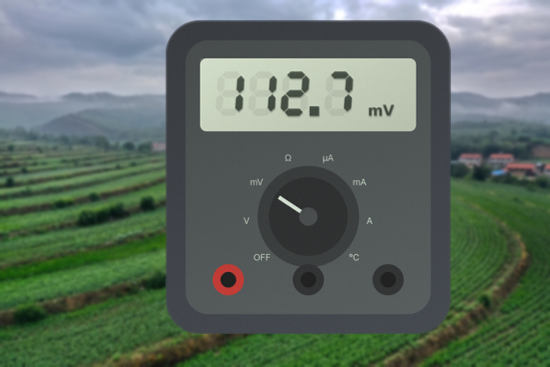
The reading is value=112.7 unit=mV
